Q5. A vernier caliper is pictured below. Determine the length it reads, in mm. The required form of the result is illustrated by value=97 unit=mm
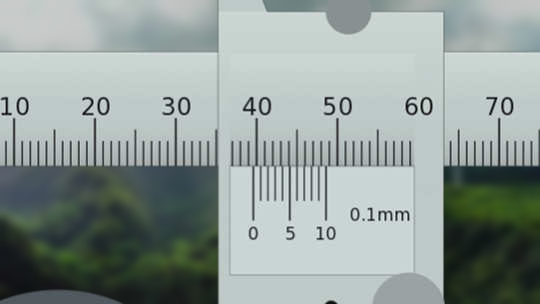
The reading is value=39.6 unit=mm
